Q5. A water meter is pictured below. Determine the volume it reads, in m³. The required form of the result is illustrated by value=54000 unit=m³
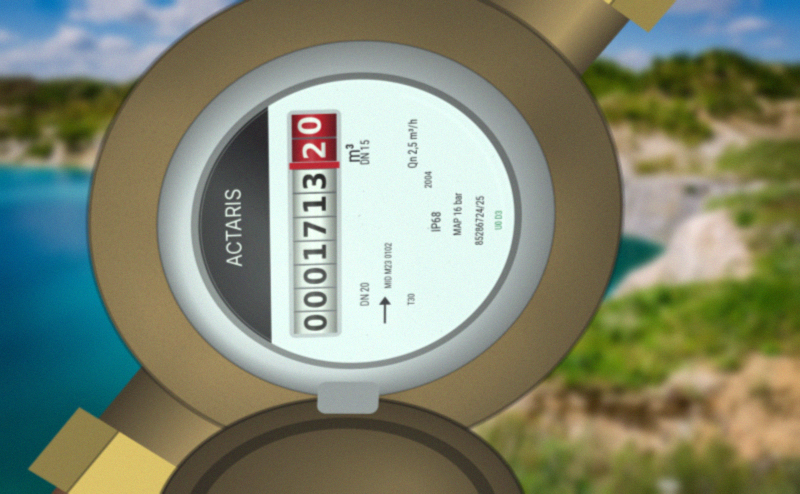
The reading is value=1713.20 unit=m³
